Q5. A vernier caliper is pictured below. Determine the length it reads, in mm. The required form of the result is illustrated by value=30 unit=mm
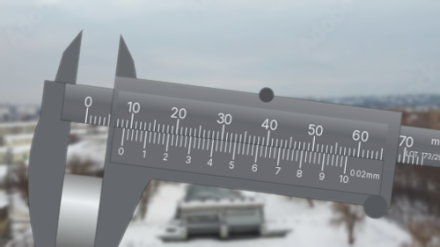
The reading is value=8.5 unit=mm
